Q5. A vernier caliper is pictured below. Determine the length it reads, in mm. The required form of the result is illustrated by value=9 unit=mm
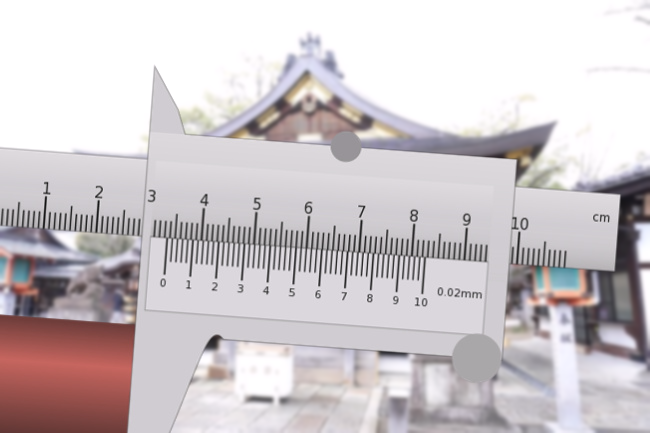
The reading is value=33.5 unit=mm
